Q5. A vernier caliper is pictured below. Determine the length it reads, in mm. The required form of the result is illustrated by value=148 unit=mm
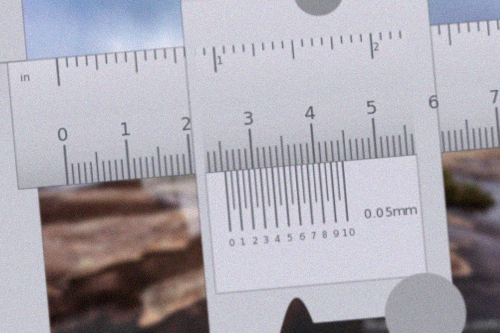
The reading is value=25.5 unit=mm
